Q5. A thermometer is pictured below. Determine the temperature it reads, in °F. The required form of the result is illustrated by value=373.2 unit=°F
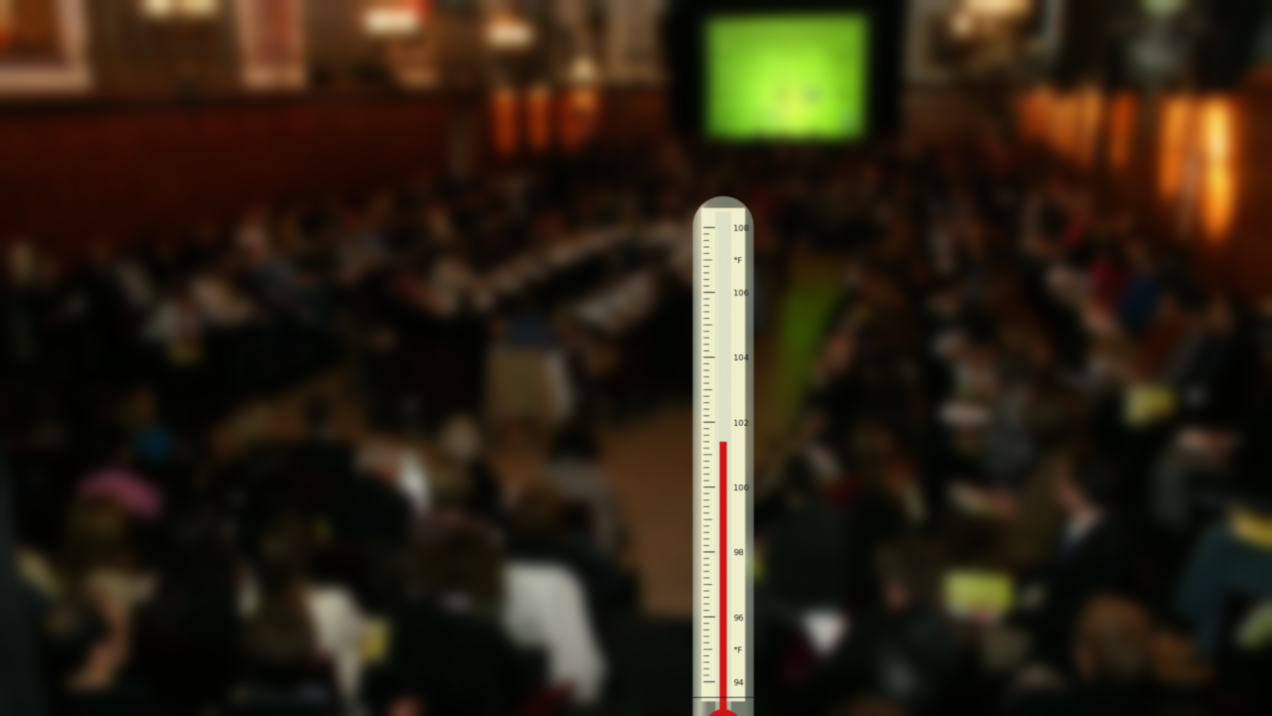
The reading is value=101.4 unit=°F
